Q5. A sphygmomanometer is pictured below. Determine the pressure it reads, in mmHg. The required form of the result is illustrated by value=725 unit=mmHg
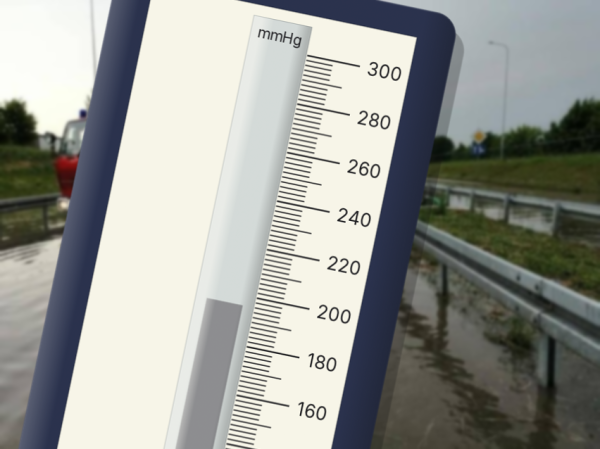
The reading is value=196 unit=mmHg
